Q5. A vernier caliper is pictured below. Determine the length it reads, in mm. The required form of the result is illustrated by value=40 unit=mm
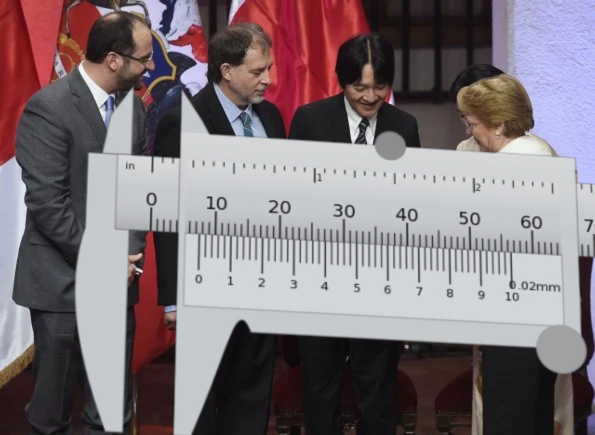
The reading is value=7.5 unit=mm
